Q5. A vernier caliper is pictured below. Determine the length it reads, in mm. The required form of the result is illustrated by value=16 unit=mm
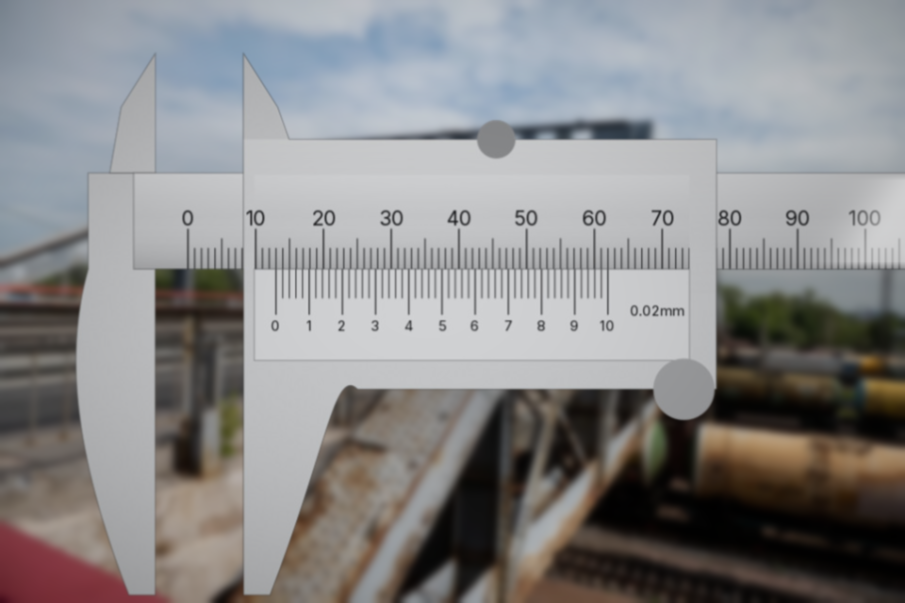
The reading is value=13.0 unit=mm
